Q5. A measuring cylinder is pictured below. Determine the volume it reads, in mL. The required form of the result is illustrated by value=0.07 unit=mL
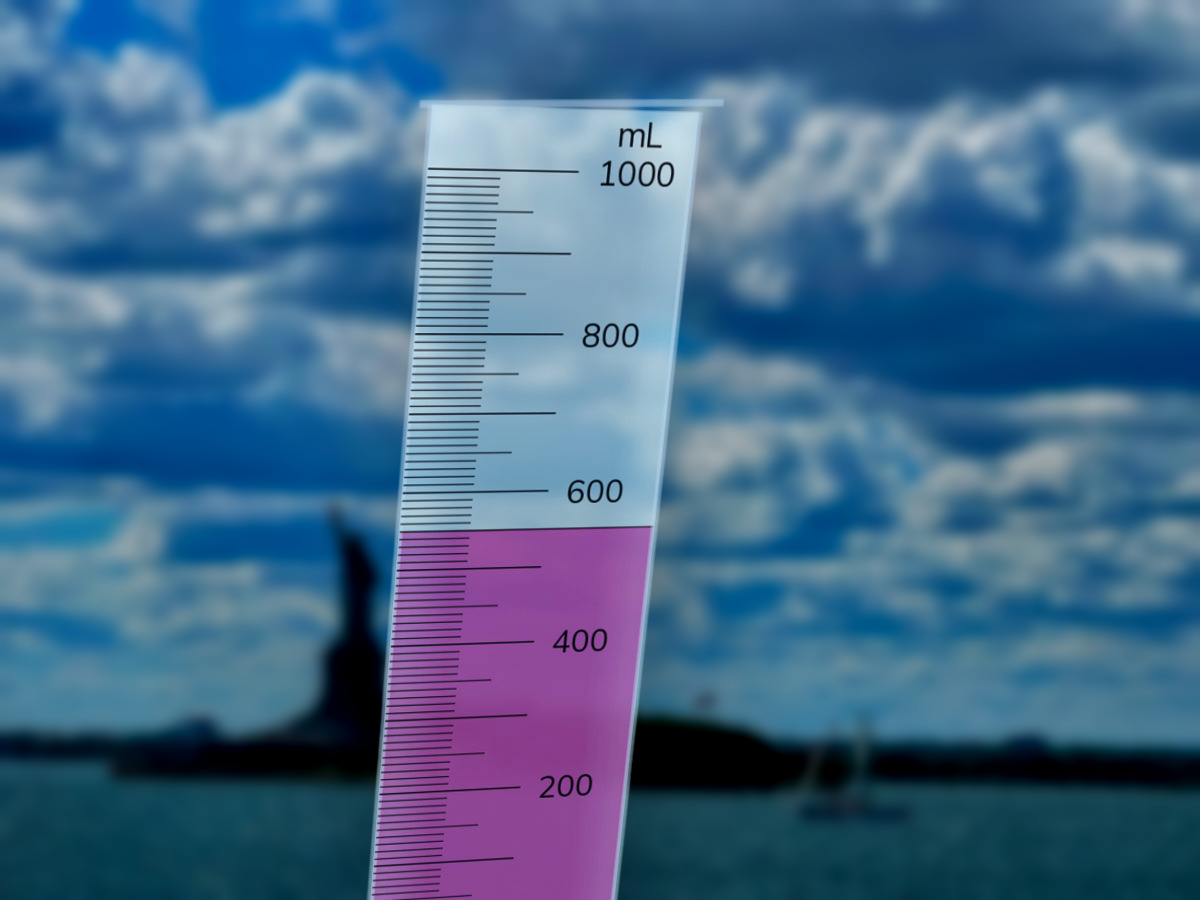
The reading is value=550 unit=mL
